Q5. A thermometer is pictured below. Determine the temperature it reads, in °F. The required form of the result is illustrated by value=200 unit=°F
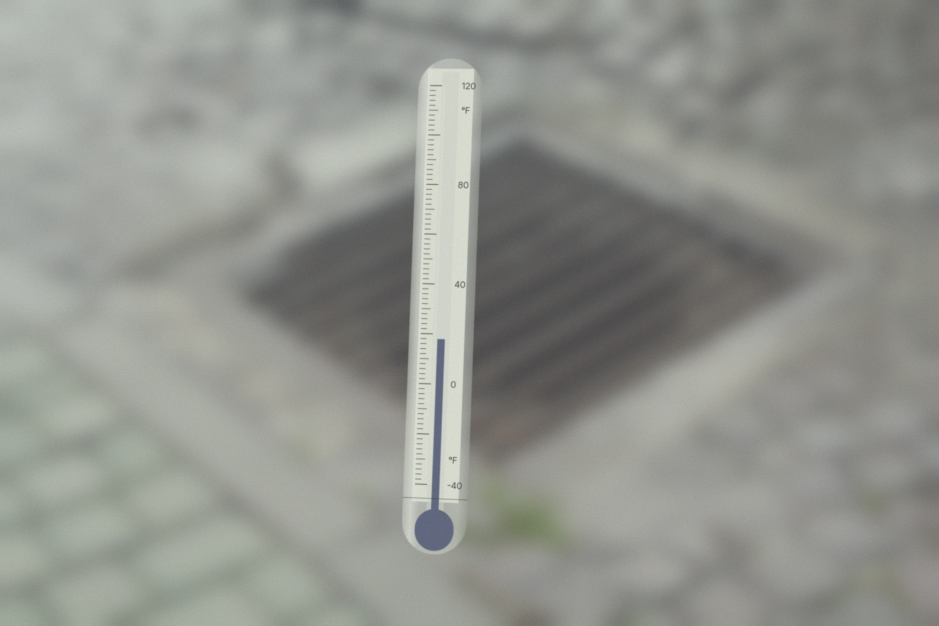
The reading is value=18 unit=°F
